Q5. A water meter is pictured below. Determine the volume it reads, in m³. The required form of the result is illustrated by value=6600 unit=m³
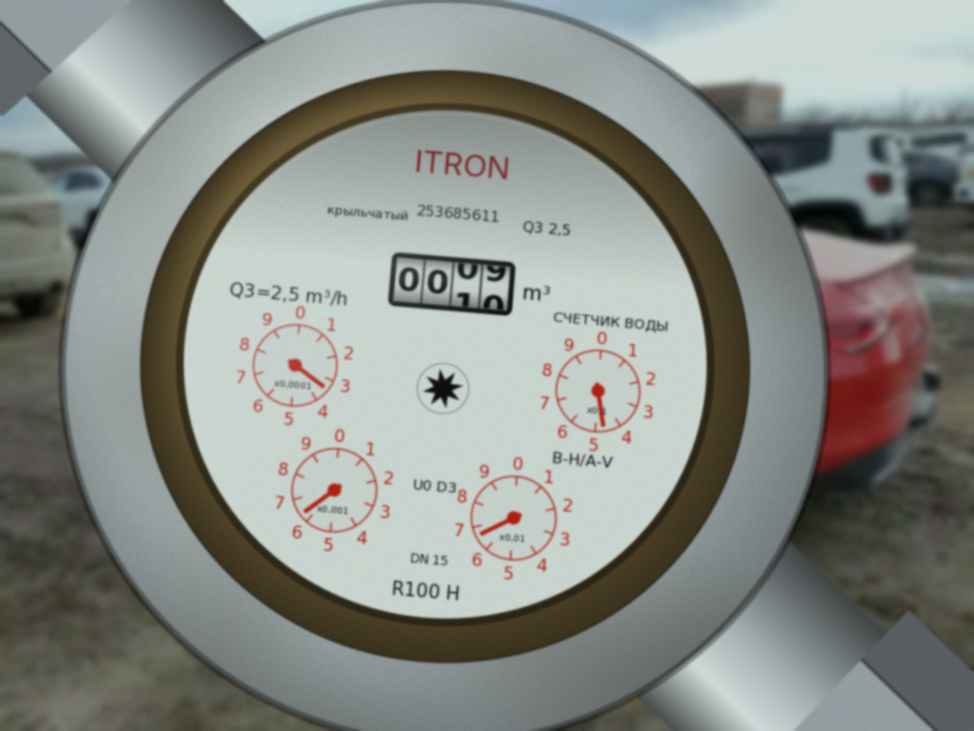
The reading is value=9.4663 unit=m³
